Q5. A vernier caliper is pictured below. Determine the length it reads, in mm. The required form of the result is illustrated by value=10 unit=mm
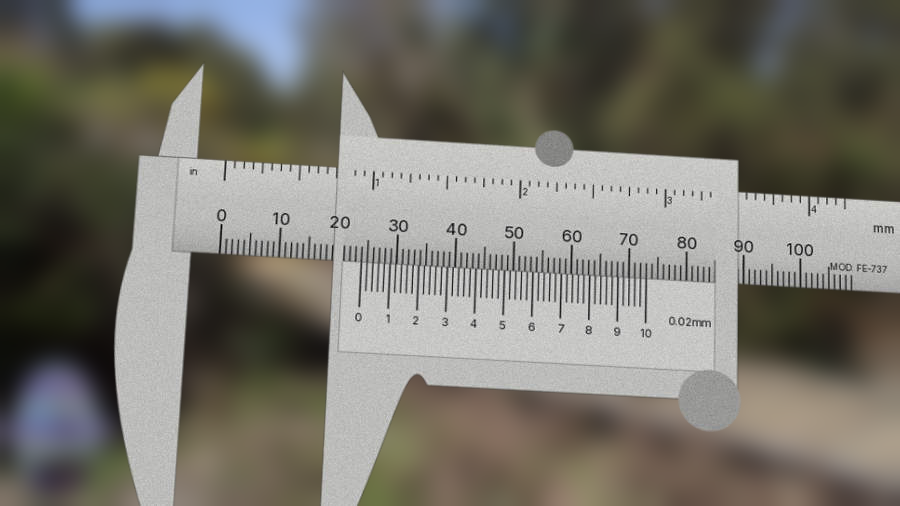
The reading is value=24.0 unit=mm
